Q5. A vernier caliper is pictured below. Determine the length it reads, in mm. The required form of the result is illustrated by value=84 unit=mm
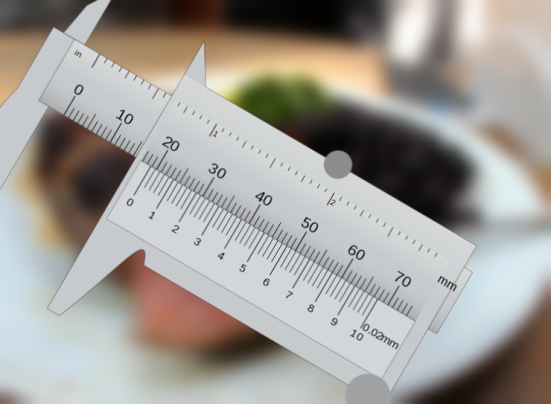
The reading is value=18.8 unit=mm
